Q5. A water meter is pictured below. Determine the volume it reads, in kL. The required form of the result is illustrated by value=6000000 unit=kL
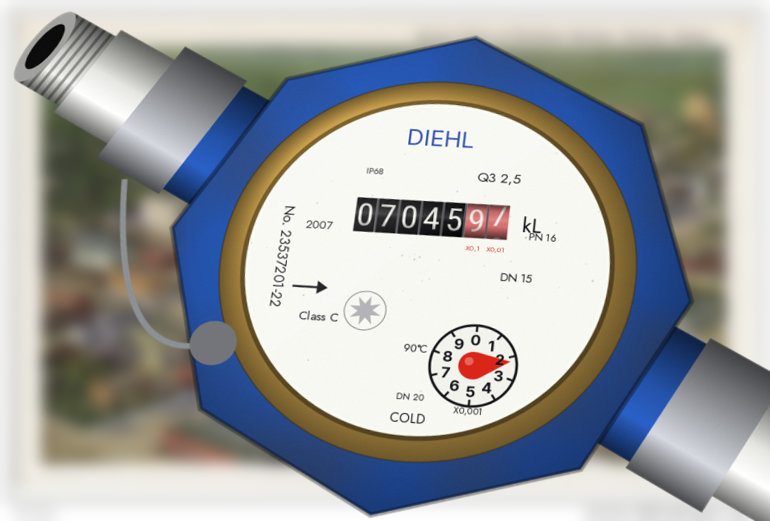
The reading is value=7045.972 unit=kL
